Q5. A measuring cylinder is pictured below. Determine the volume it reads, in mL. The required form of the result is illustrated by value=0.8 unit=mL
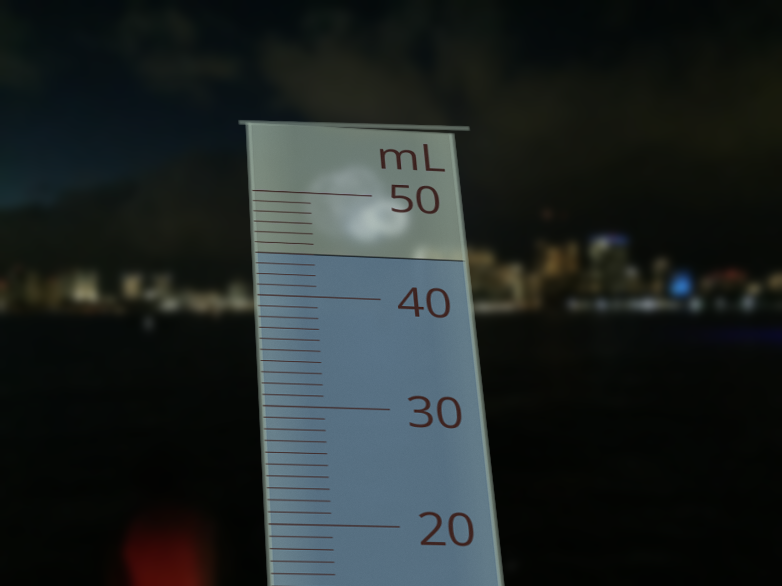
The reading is value=44 unit=mL
